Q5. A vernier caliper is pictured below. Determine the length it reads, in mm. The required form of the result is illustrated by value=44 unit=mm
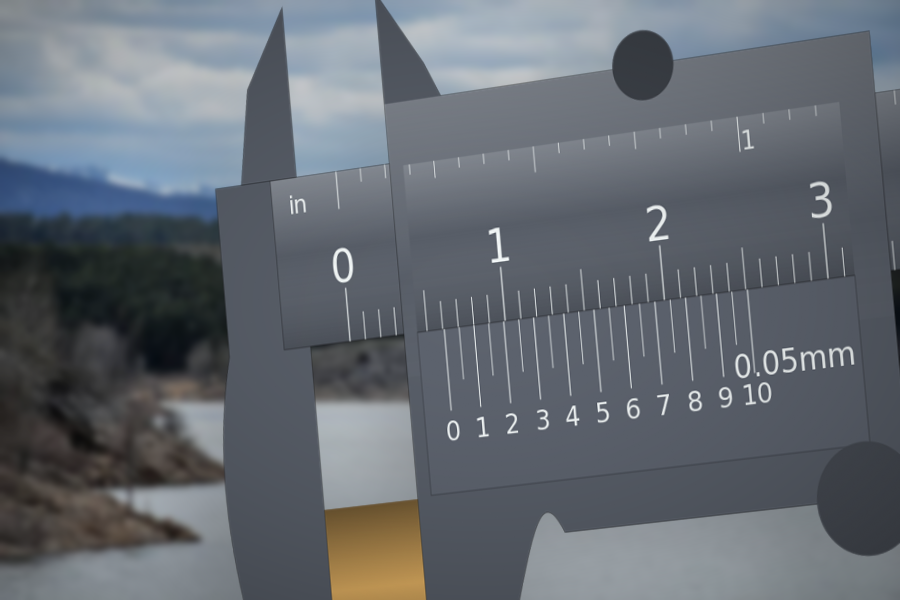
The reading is value=6.1 unit=mm
